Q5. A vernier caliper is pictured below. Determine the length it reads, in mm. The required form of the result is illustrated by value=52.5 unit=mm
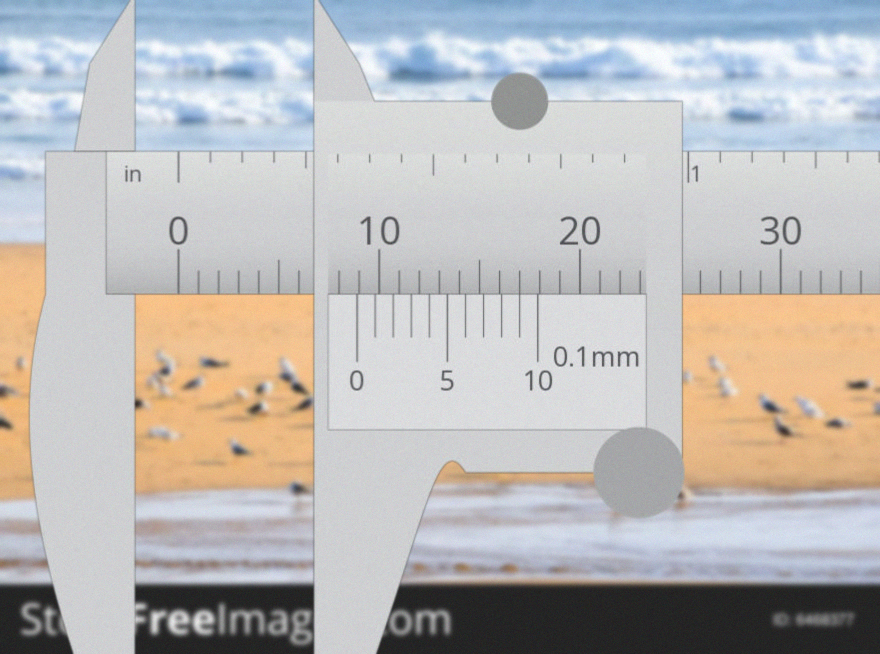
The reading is value=8.9 unit=mm
